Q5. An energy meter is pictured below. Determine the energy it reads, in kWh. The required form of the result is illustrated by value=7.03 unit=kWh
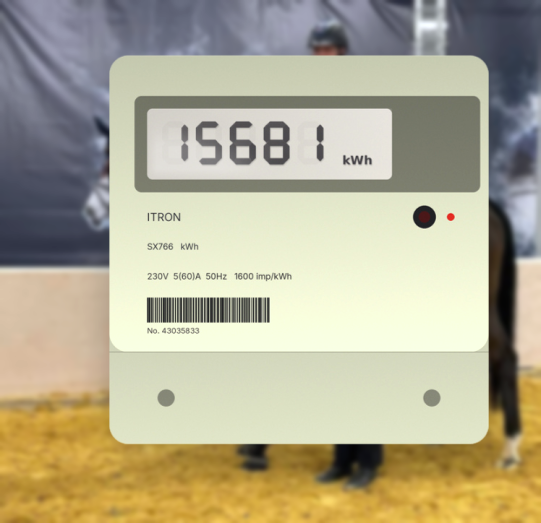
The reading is value=15681 unit=kWh
